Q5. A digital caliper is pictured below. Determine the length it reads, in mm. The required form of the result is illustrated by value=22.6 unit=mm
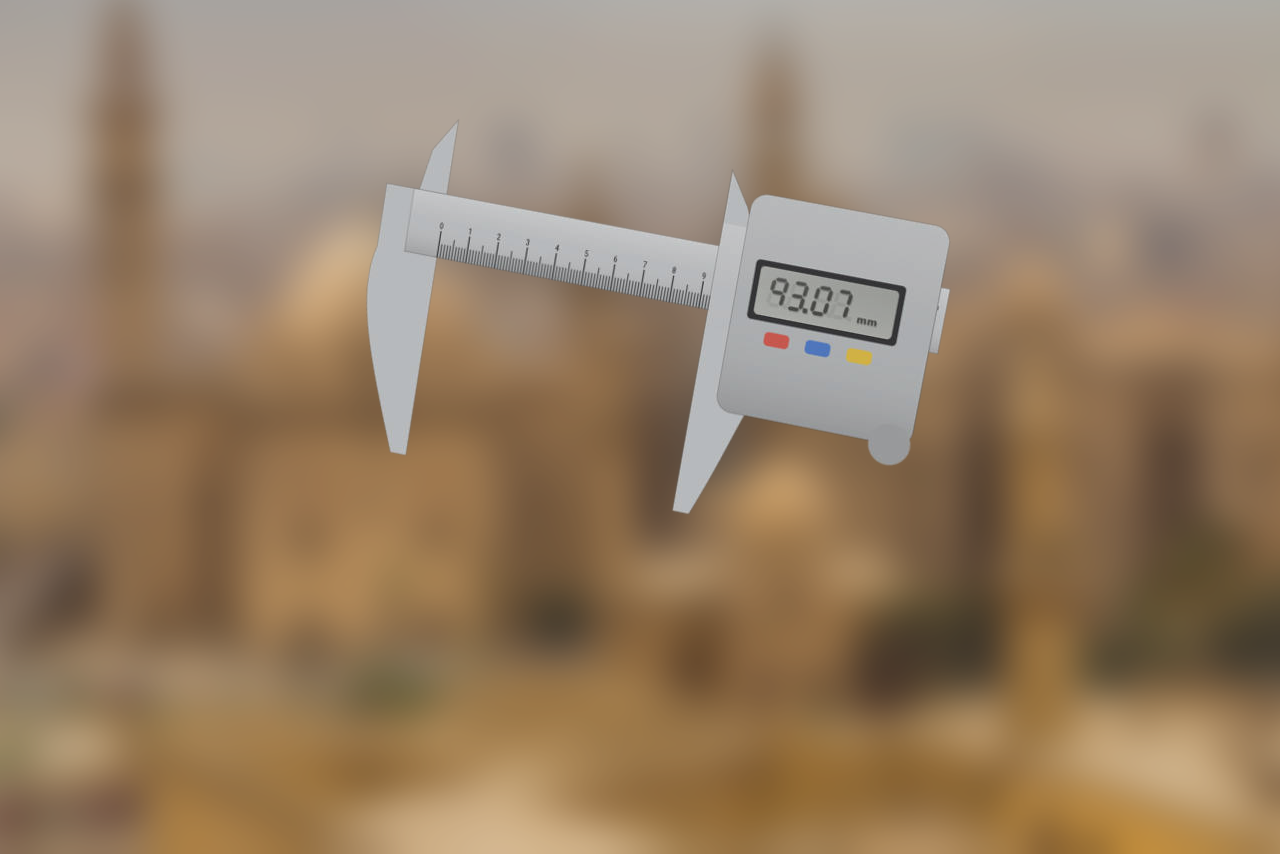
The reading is value=93.07 unit=mm
